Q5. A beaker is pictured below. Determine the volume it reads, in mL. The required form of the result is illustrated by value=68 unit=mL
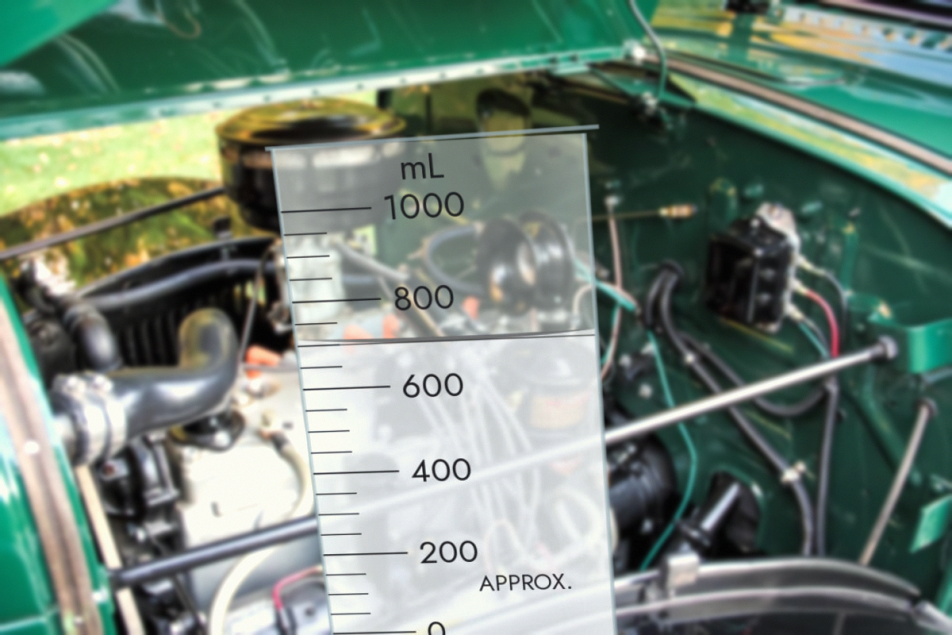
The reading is value=700 unit=mL
